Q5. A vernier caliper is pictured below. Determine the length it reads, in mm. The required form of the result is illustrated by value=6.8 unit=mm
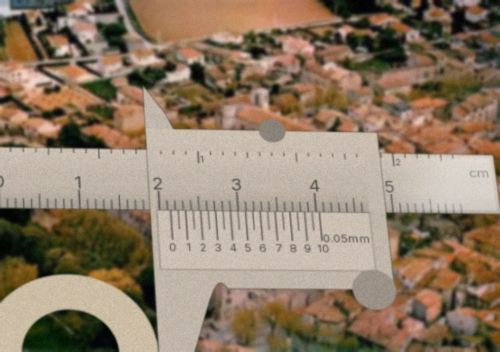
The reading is value=21.4 unit=mm
